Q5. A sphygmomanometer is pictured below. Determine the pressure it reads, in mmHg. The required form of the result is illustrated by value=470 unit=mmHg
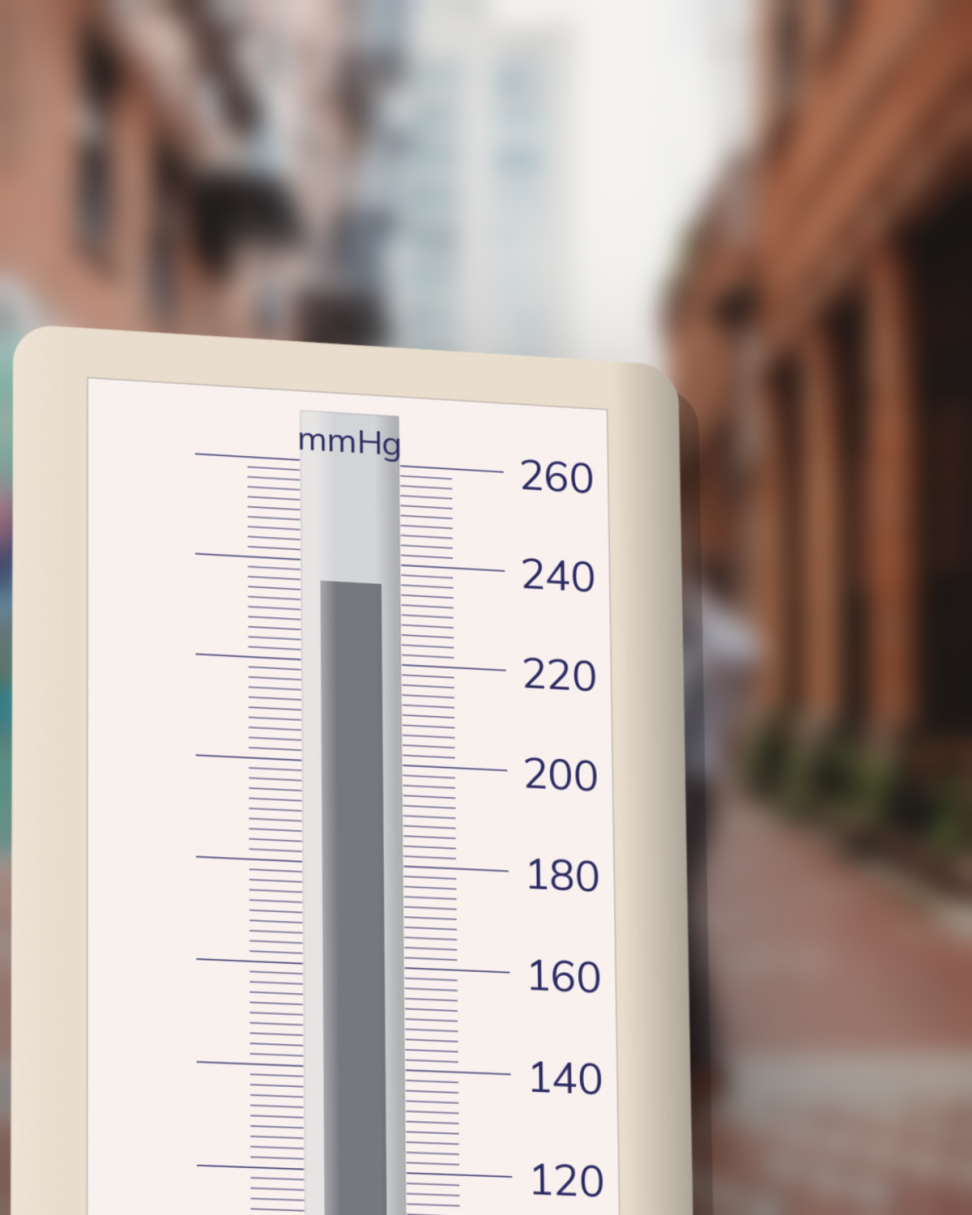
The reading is value=236 unit=mmHg
